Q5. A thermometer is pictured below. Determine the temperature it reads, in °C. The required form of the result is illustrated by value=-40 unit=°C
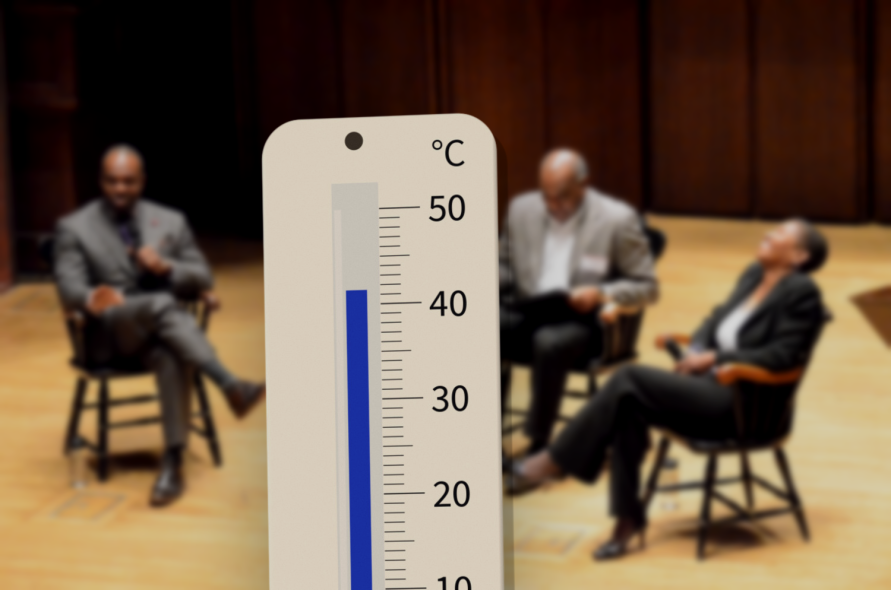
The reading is value=41.5 unit=°C
